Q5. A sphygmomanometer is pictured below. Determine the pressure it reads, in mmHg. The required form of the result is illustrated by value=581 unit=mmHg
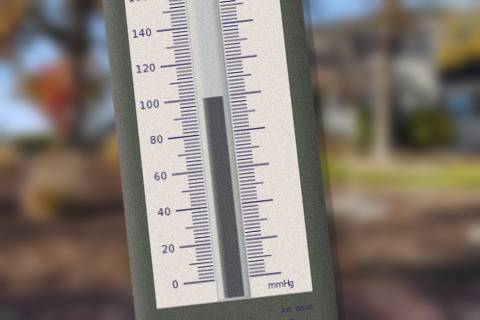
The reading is value=100 unit=mmHg
